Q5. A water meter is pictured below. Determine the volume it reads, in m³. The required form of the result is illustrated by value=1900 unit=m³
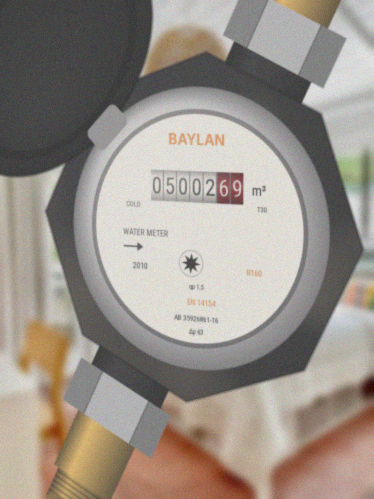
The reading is value=5002.69 unit=m³
